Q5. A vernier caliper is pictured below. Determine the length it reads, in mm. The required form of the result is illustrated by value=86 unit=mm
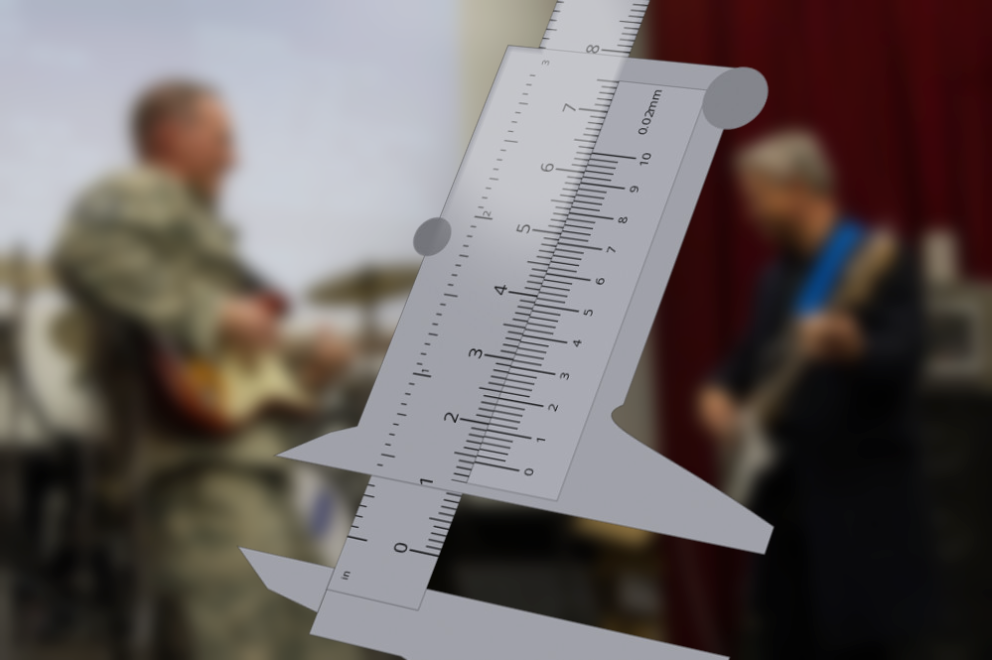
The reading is value=14.2 unit=mm
